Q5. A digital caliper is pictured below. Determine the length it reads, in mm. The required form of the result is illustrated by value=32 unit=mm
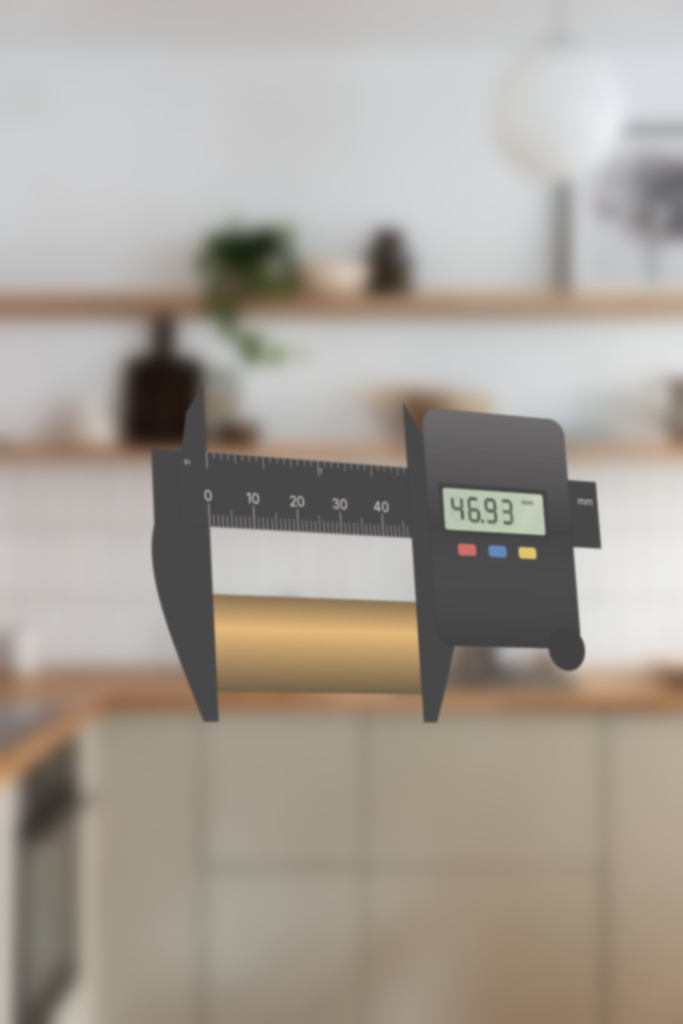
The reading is value=46.93 unit=mm
